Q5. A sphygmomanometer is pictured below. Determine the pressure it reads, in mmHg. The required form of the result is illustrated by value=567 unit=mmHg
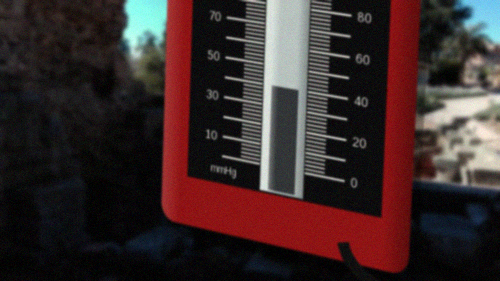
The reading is value=40 unit=mmHg
